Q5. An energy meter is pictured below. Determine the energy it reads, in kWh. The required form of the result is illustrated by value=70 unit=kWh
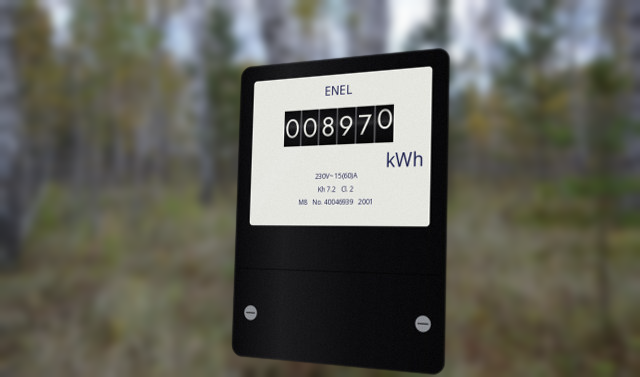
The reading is value=8970 unit=kWh
